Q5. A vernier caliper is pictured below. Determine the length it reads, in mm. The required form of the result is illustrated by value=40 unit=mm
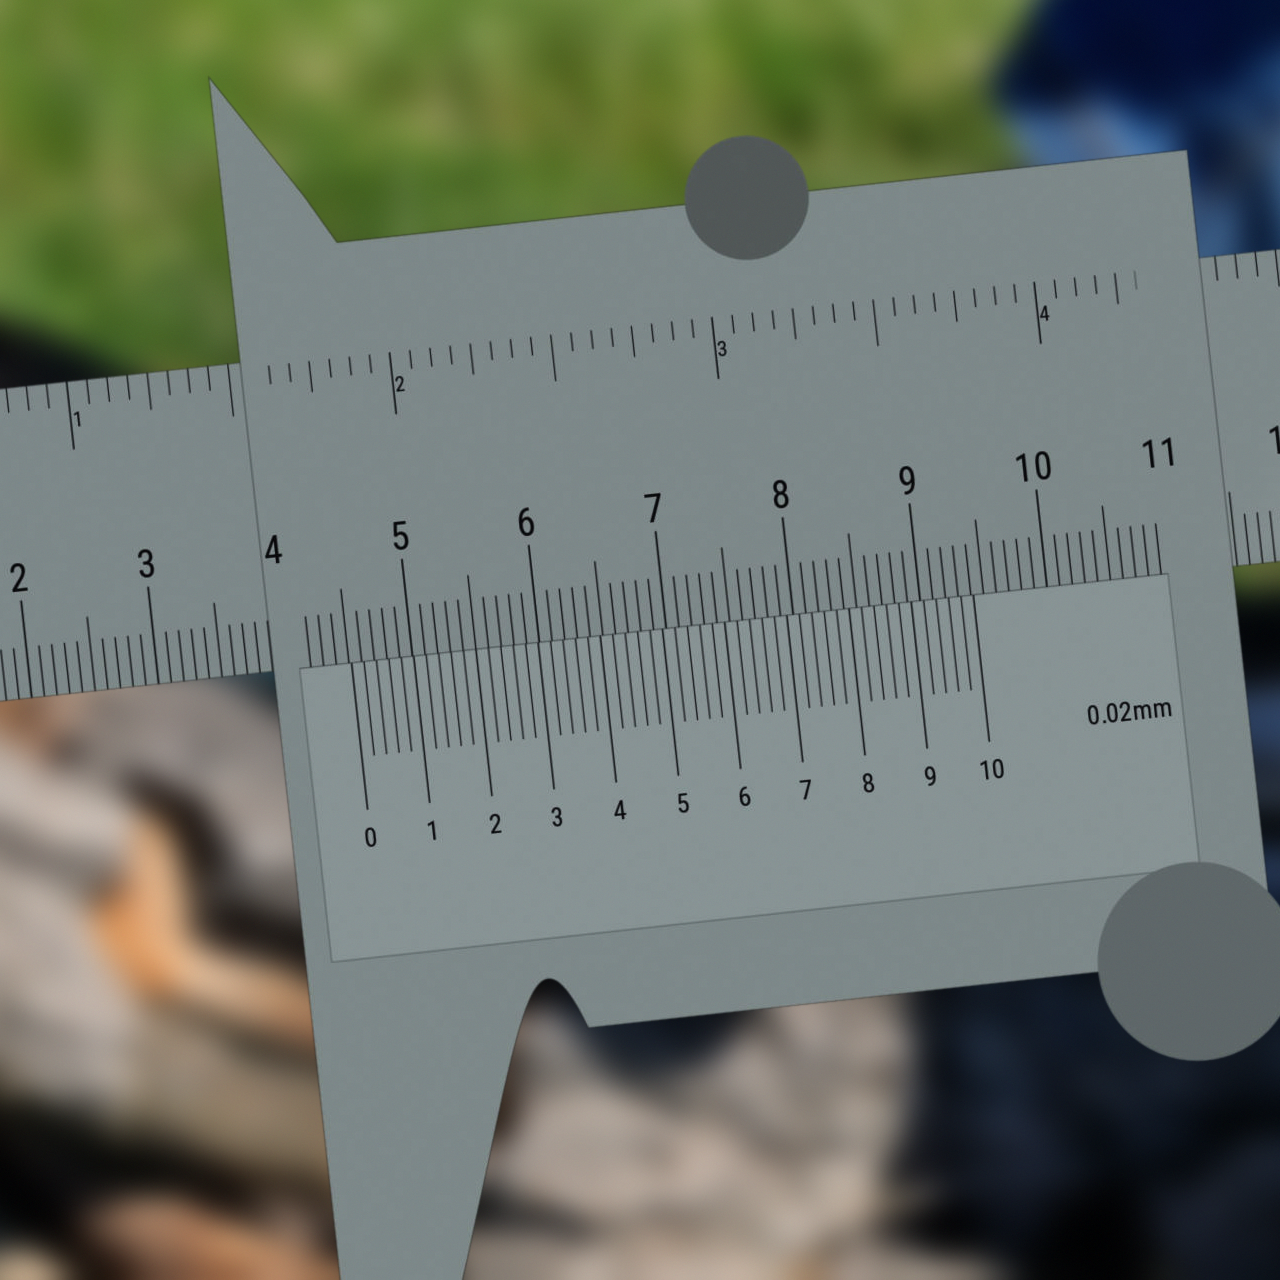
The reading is value=45.2 unit=mm
